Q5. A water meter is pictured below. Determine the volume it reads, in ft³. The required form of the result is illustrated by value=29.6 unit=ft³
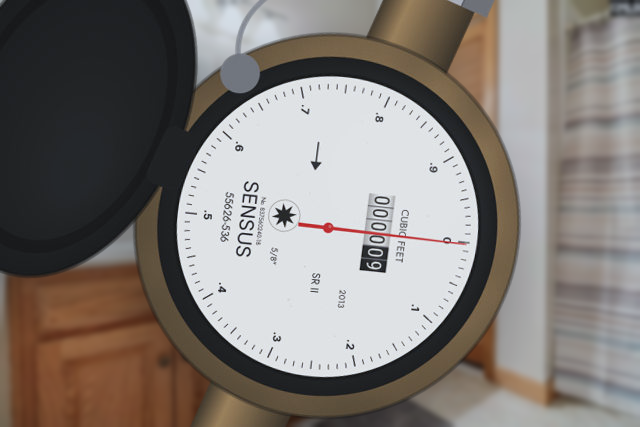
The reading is value=9.00 unit=ft³
